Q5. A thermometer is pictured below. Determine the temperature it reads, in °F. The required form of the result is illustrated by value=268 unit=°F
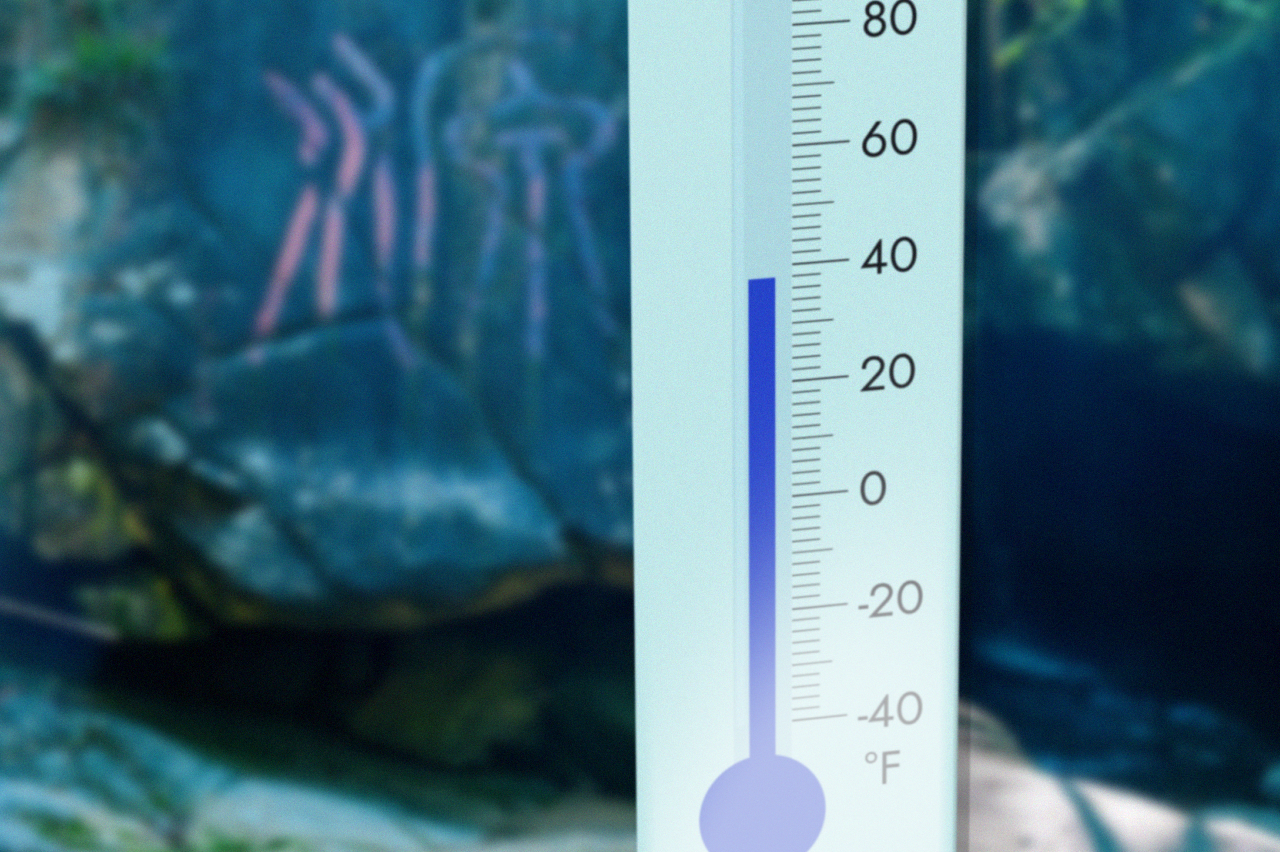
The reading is value=38 unit=°F
